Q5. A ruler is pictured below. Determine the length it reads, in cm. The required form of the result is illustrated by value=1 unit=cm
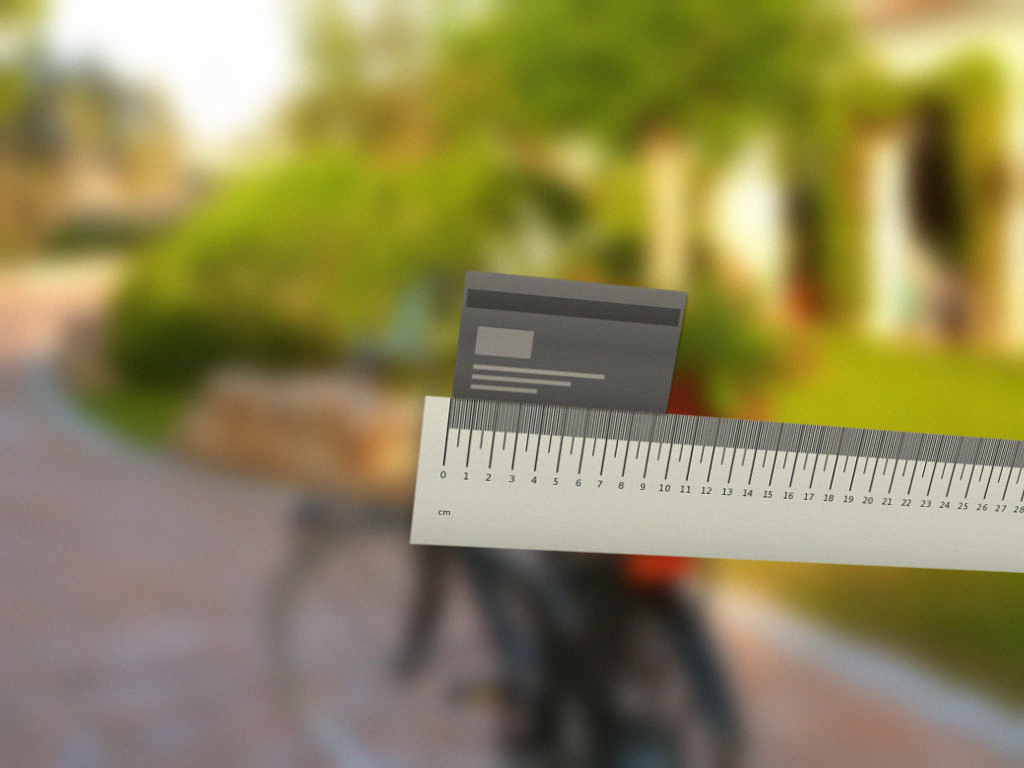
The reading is value=9.5 unit=cm
